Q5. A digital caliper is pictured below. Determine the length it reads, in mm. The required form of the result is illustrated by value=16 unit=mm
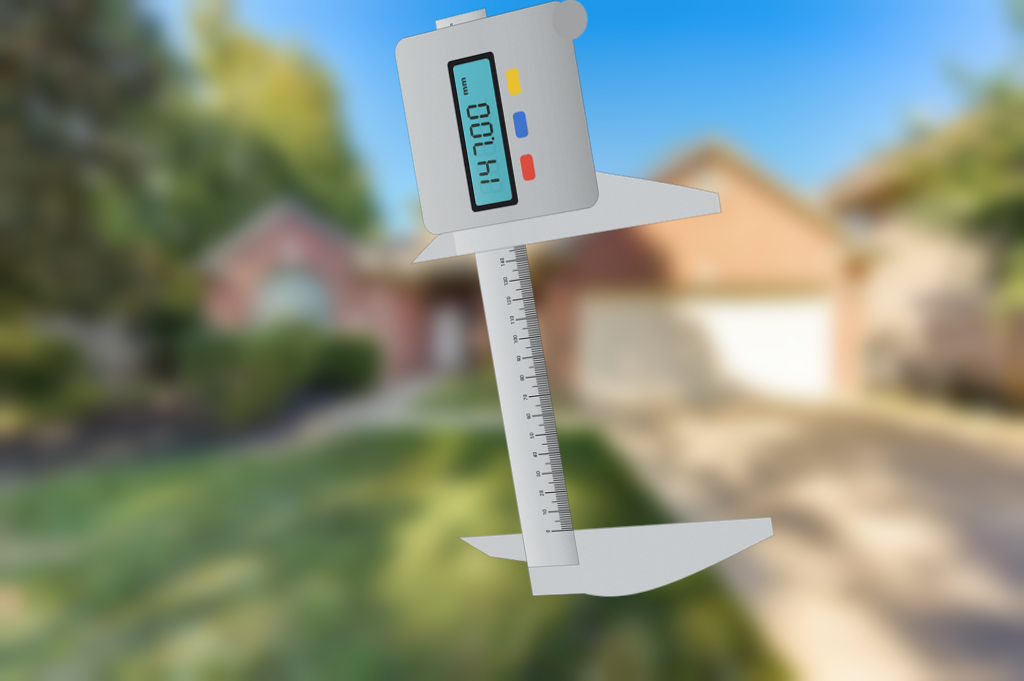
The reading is value=147.00 unit=mm
